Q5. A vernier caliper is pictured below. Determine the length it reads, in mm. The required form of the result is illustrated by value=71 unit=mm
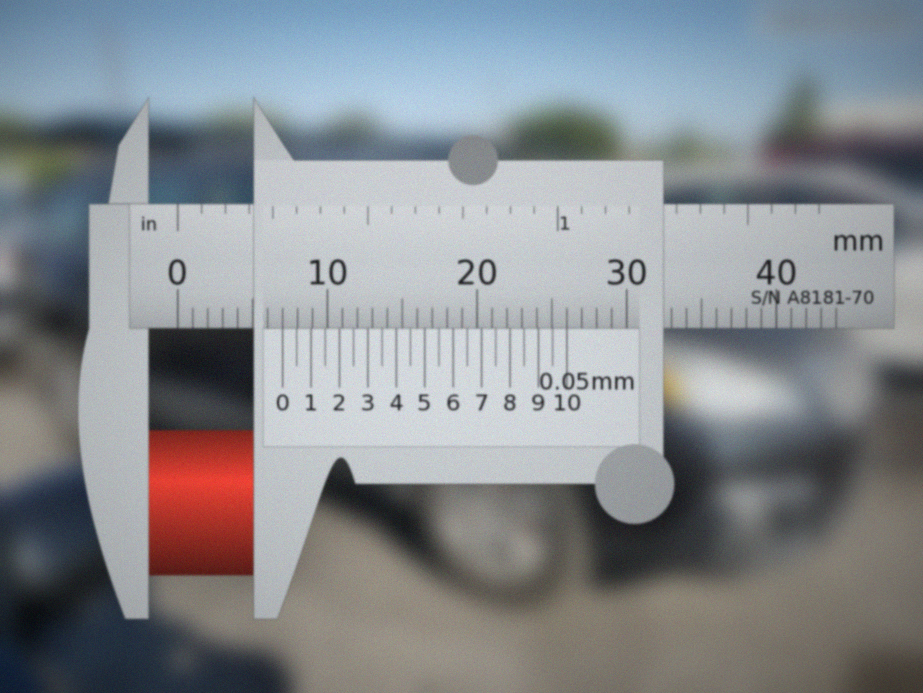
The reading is value=7.0 unit=mm
